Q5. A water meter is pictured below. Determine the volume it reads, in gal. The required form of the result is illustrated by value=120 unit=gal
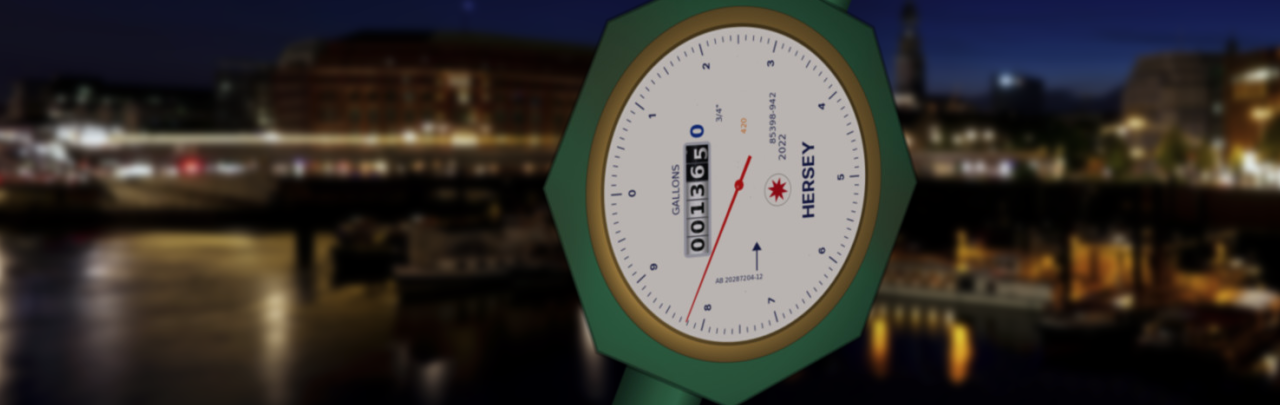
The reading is value=13648.2 unit=gal
